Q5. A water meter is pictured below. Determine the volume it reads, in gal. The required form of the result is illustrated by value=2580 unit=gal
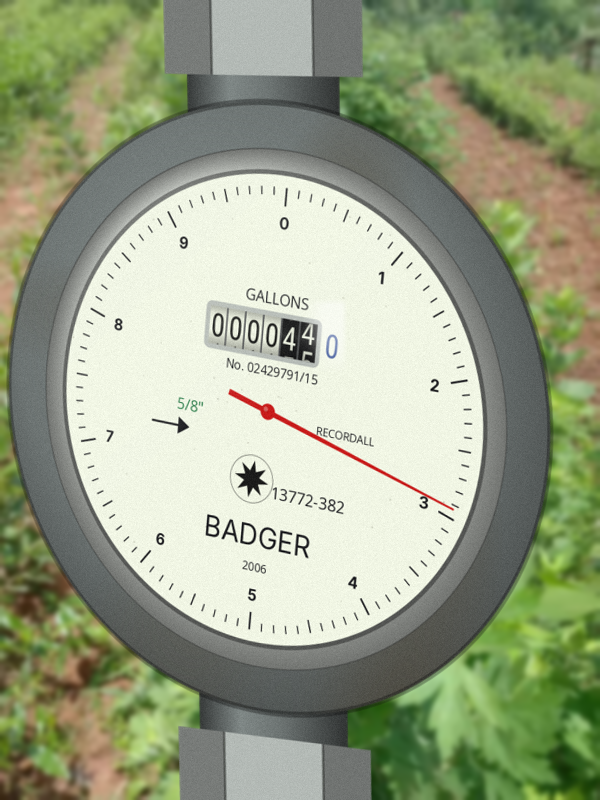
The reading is value=442.9 unit=gal
